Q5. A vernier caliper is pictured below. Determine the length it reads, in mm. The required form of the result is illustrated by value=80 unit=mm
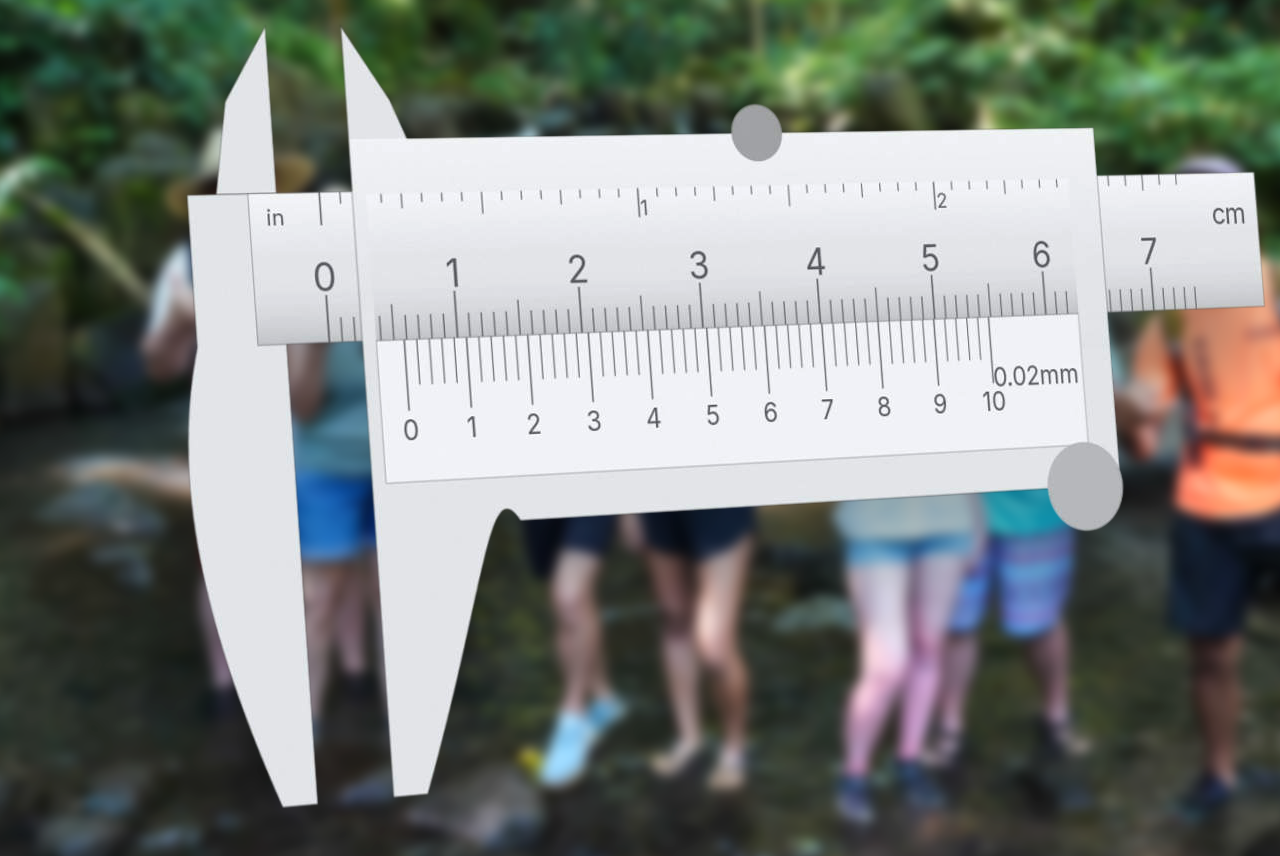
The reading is value=5.8 unit=mm
